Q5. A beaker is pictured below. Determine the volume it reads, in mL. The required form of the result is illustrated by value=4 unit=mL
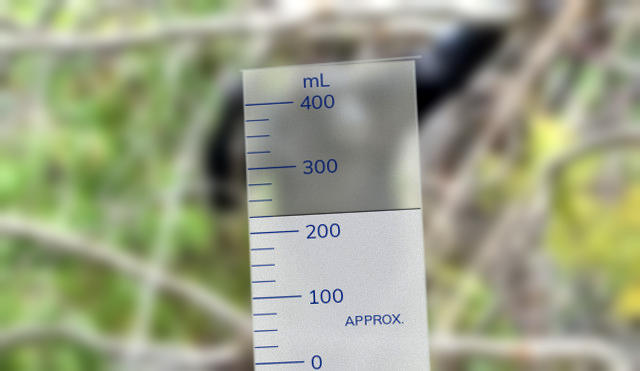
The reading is value=225 unit=mL
